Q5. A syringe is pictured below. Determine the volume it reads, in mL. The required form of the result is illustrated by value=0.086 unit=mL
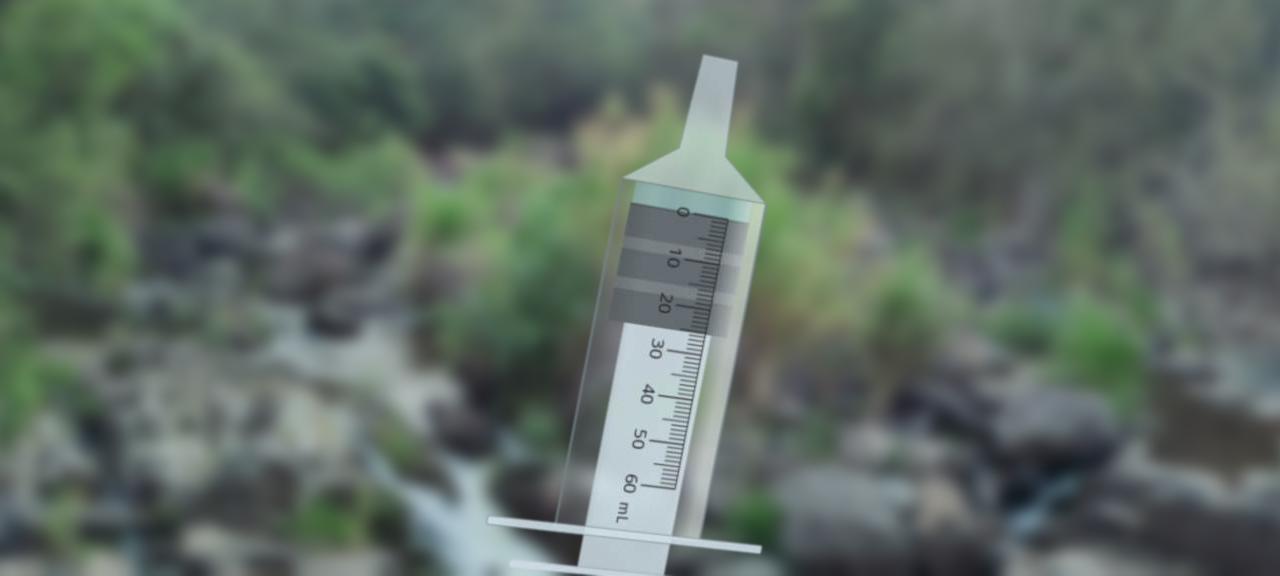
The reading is value=0 unit=mL
